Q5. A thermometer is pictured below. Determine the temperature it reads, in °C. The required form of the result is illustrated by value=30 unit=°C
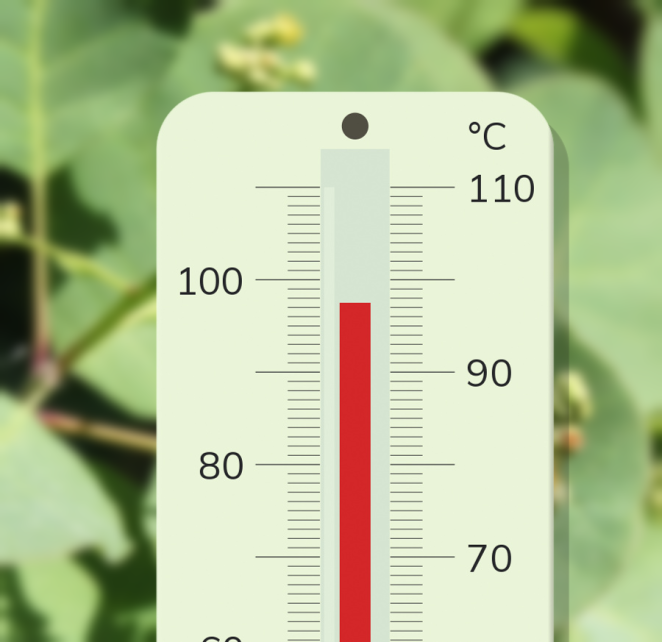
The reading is value=97.5 unit=°C
